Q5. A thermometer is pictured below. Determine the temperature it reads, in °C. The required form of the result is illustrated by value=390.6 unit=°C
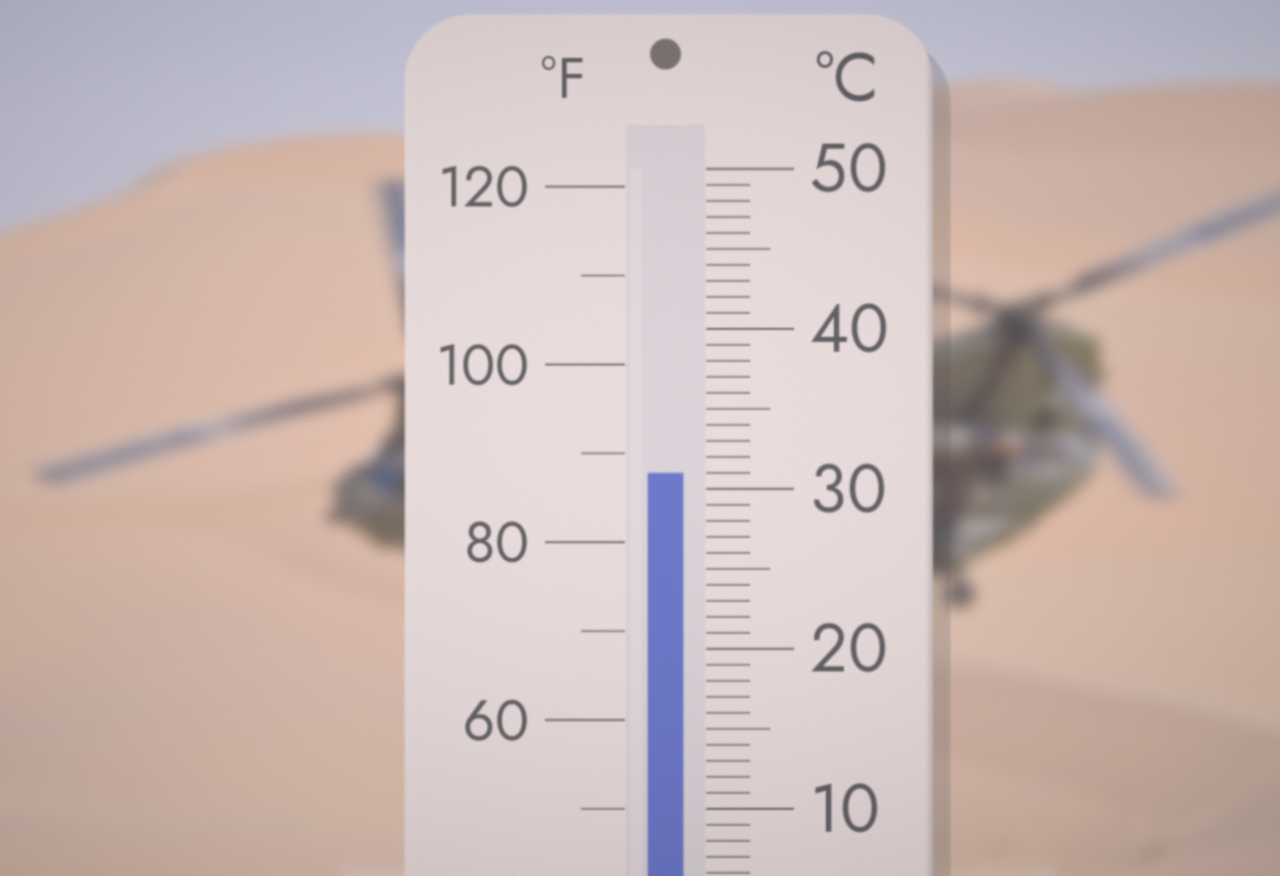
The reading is value=31 unit=°C
